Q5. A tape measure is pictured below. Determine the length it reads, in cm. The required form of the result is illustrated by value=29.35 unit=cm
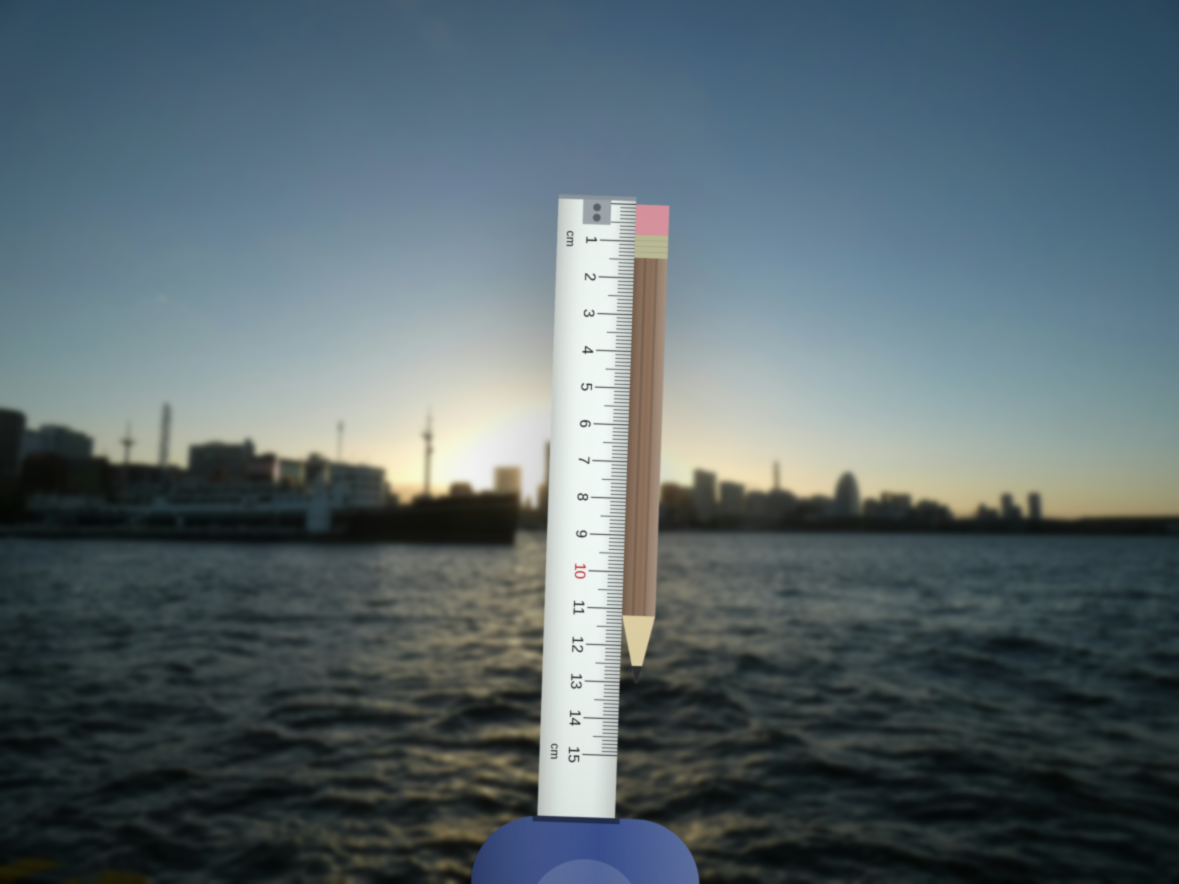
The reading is value=13 unit=cm
